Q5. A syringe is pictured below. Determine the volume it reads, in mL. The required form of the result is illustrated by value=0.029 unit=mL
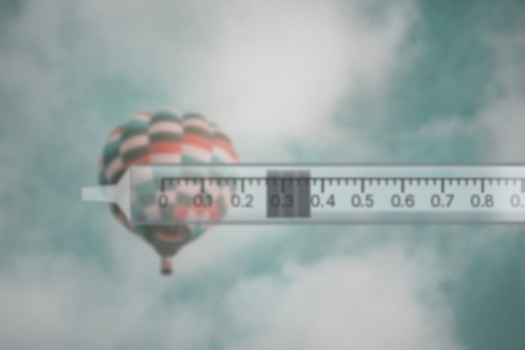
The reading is value=0.26 unit=mL
